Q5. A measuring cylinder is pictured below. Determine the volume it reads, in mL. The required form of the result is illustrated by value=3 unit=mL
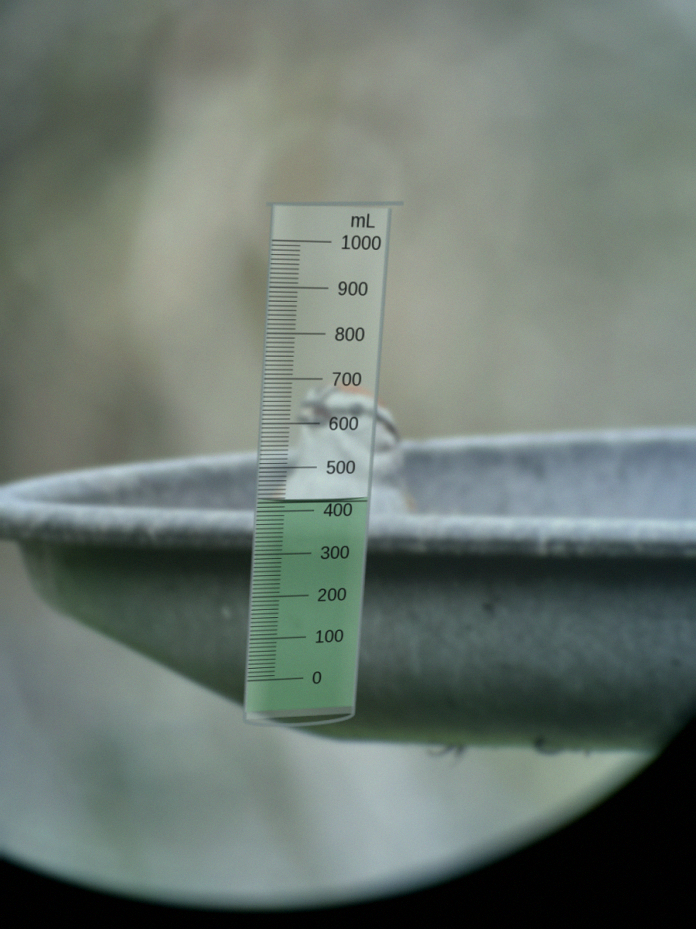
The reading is value=420 unit=mL
